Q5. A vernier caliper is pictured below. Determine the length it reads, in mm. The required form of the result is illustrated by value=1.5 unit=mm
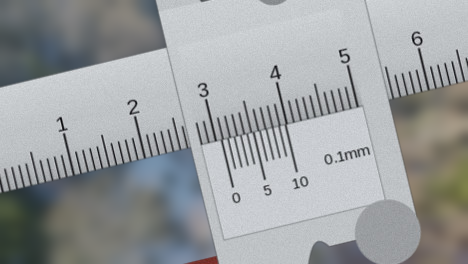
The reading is value=30.8 unit=mm
